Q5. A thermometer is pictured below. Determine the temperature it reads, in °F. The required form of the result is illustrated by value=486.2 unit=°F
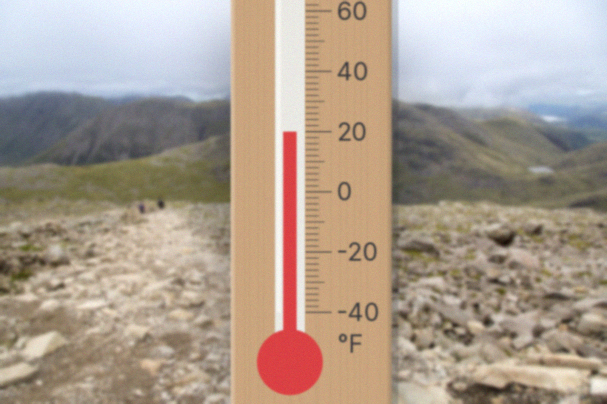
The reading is value=20 unit=°F
